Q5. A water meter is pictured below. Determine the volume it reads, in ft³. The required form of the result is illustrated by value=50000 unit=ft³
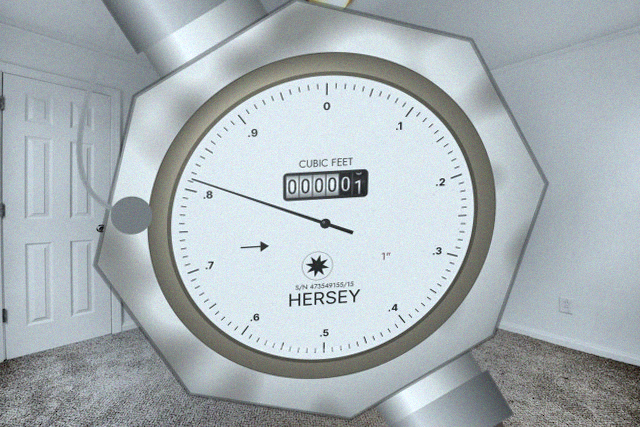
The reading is value=0.81 unit=ft³
